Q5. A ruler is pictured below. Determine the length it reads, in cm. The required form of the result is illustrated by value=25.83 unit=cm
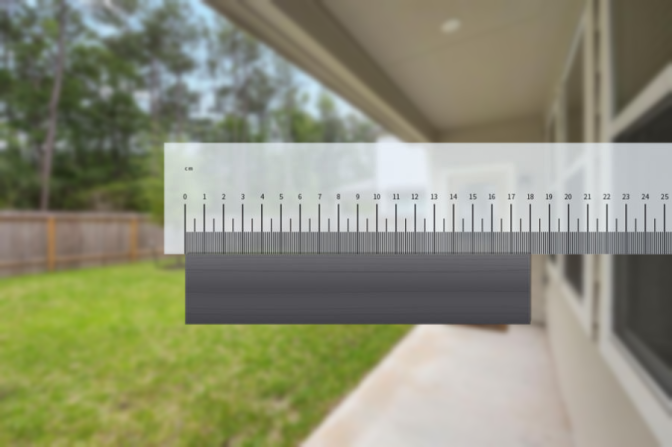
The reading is value=18 unit=cm
